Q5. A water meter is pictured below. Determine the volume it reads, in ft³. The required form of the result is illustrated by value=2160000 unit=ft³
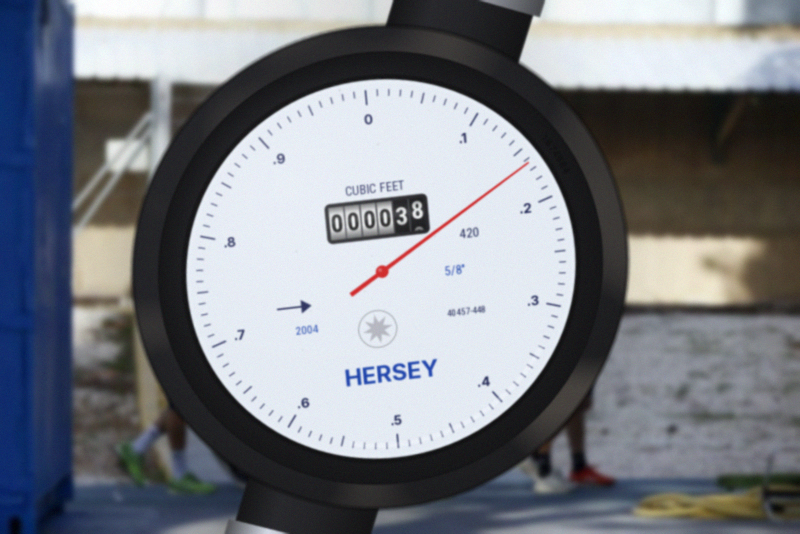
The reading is value=38.16 unit=ft³
